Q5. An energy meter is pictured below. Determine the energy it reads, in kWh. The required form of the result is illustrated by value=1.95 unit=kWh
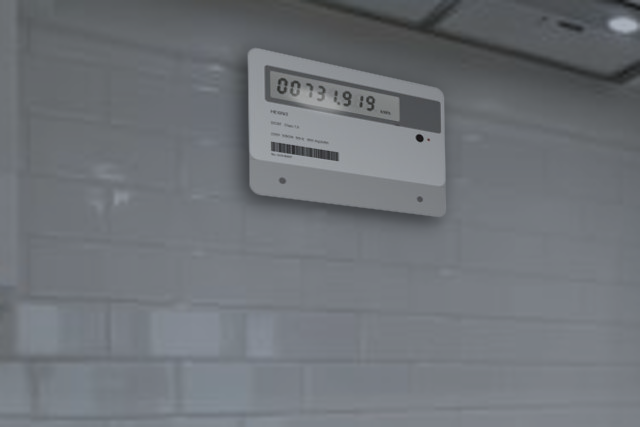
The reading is value=731.919 unit=kWh
